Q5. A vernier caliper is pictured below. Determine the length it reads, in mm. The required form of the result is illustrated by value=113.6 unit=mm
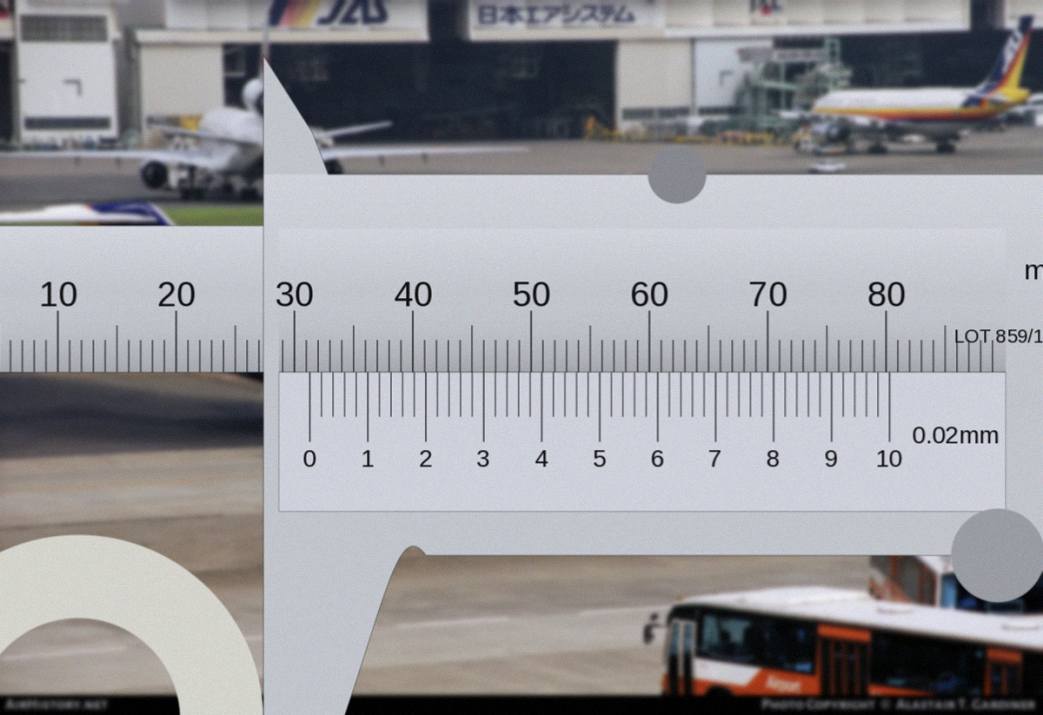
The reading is value=31.3 unit=mm
